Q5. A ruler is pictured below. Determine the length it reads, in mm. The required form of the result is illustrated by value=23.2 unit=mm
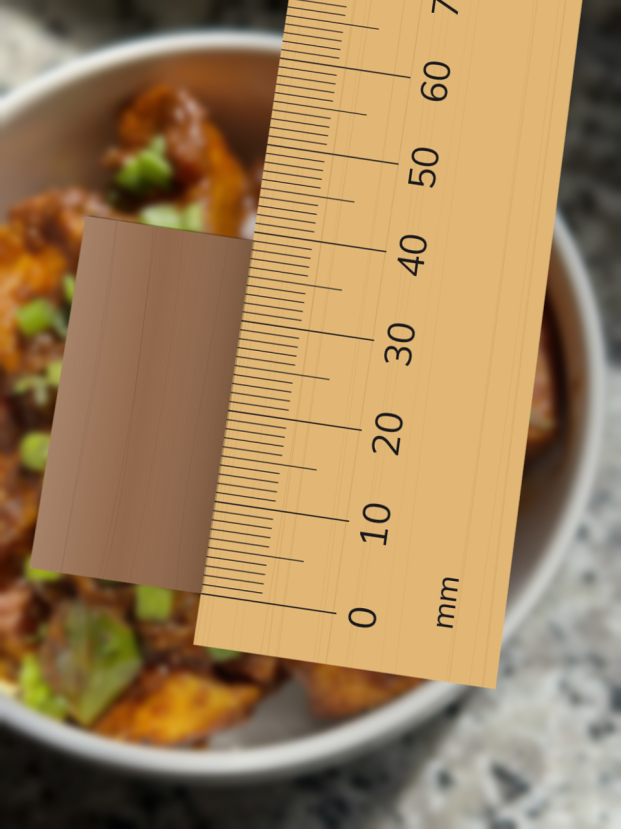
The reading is value=39 unit=mm
